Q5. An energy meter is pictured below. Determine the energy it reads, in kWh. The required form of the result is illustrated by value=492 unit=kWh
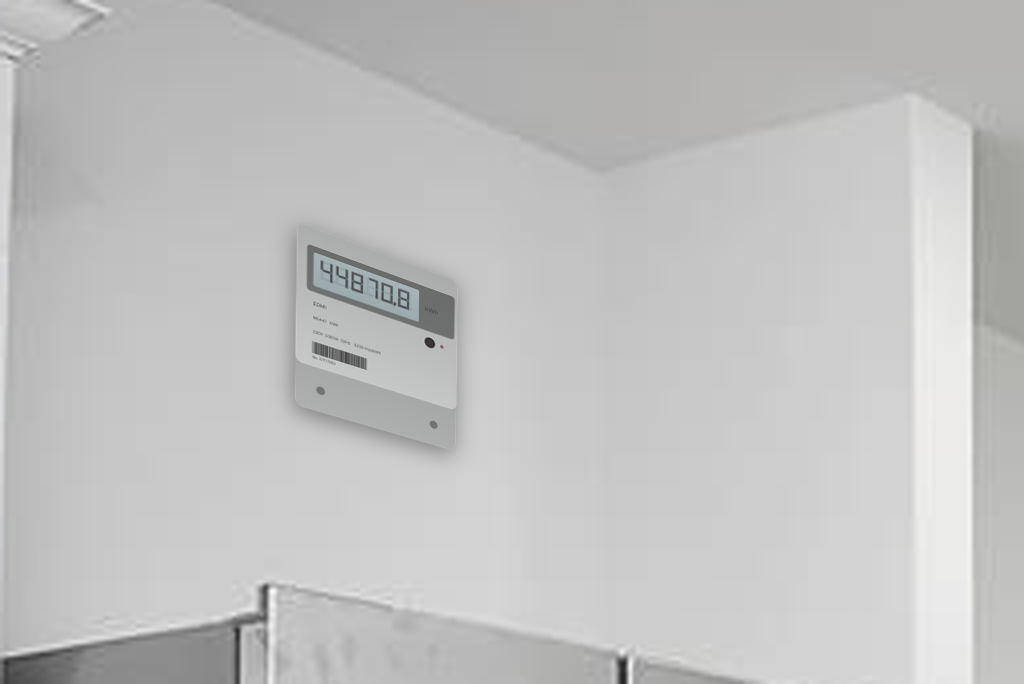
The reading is value=44870.8 unit=kWh
